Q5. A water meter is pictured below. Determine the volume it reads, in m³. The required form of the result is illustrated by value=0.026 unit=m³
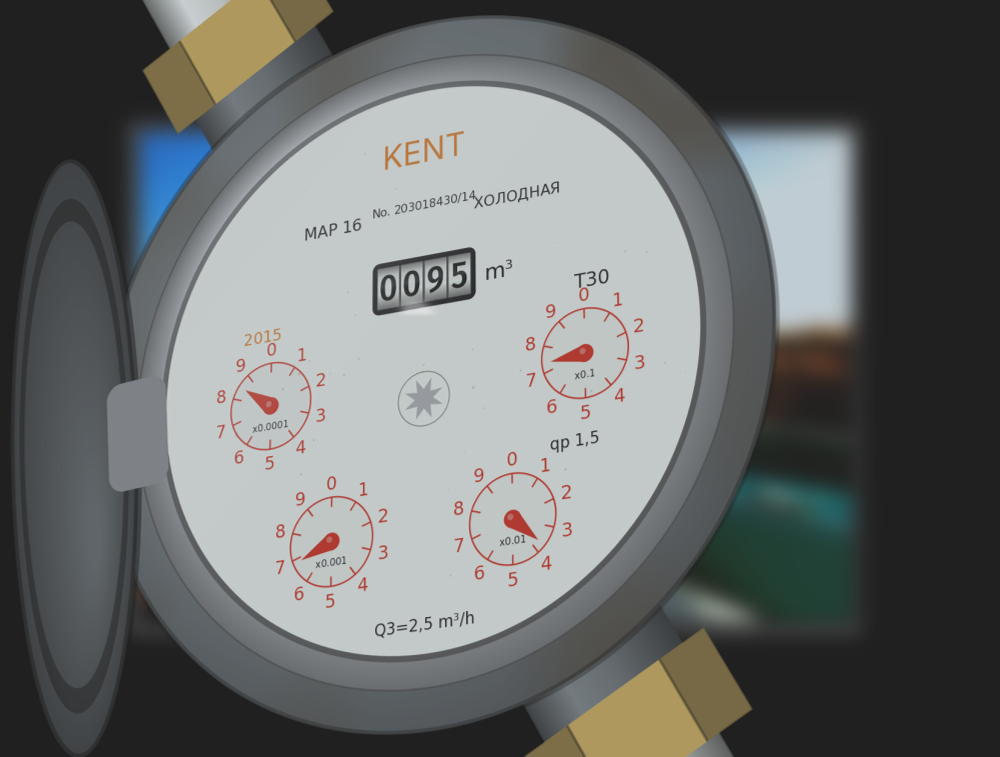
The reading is value=95.7368 unit=m³
